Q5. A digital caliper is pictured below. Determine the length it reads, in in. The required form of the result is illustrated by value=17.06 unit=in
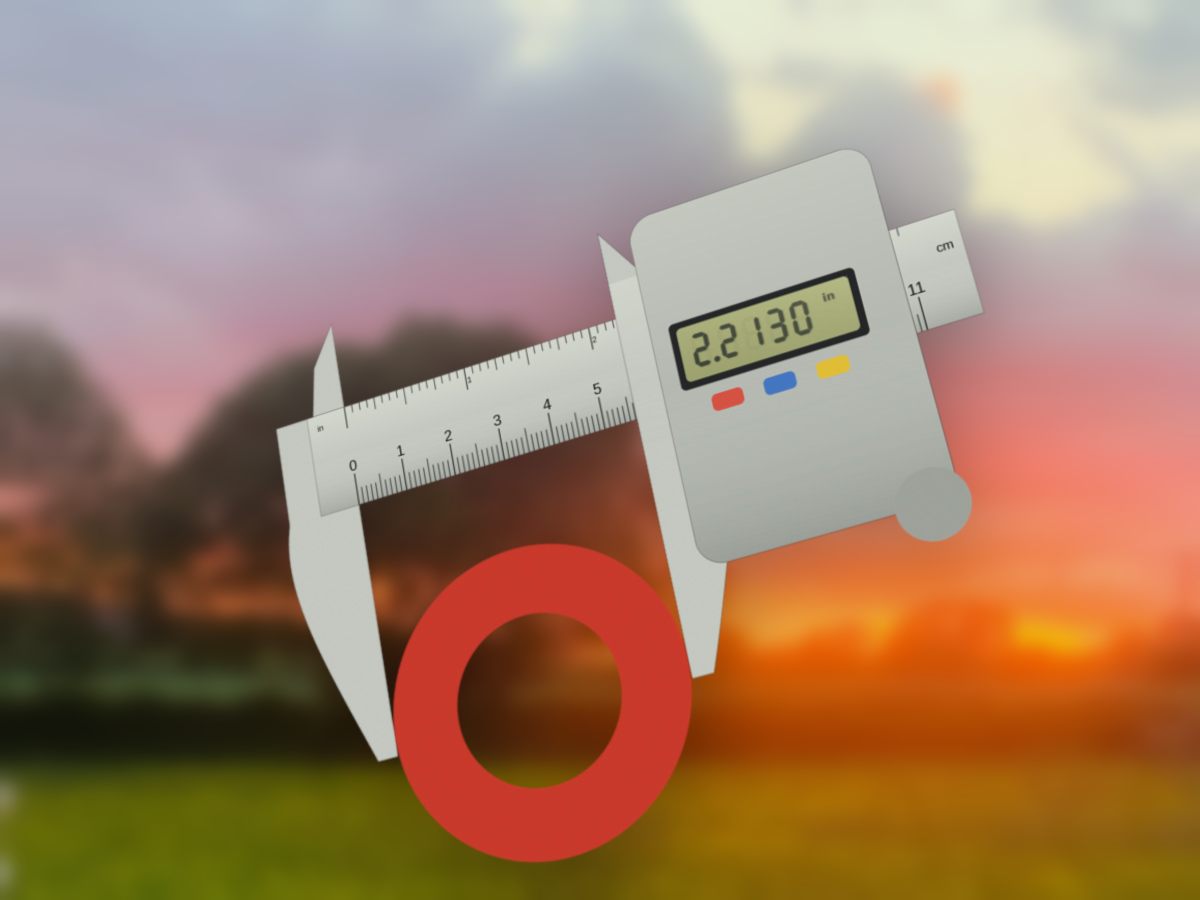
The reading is value=2.2130 unit=in
